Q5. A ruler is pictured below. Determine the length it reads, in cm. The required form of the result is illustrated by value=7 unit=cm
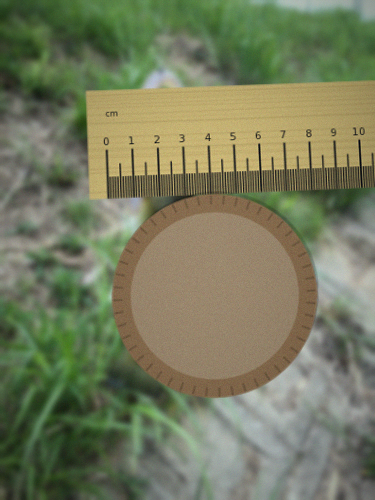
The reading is value=8 unit=cm
